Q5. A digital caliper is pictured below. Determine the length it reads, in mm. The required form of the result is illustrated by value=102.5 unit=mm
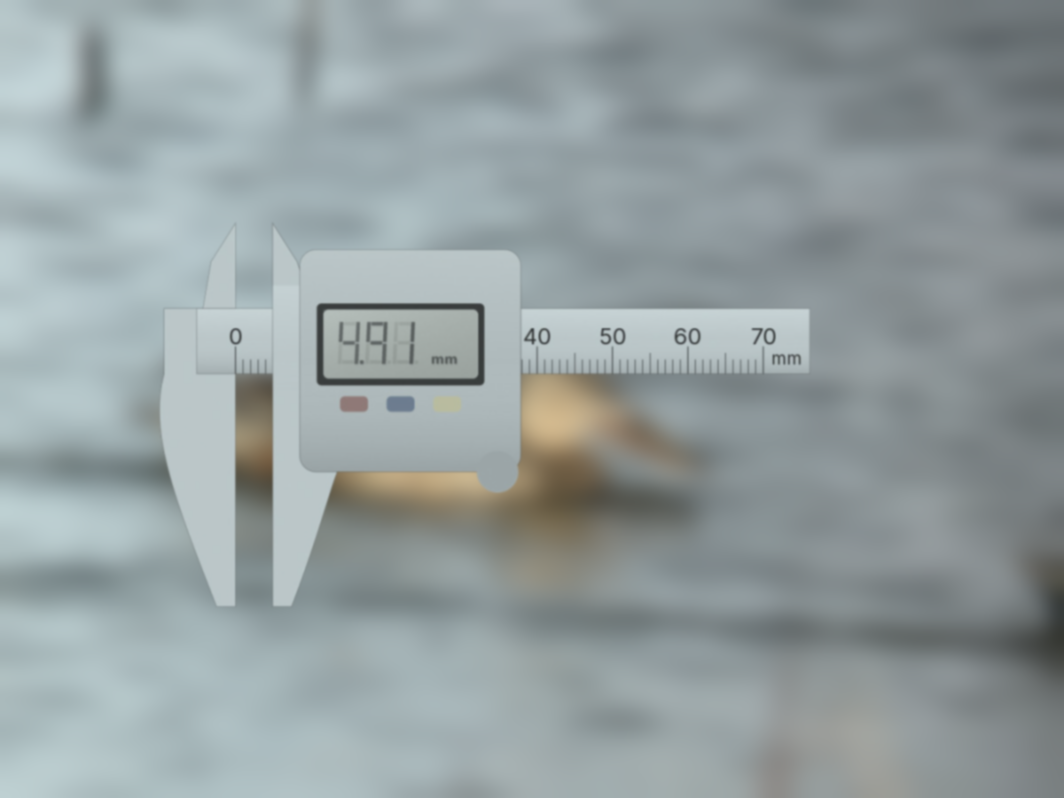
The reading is value=4.91 unit=mm
